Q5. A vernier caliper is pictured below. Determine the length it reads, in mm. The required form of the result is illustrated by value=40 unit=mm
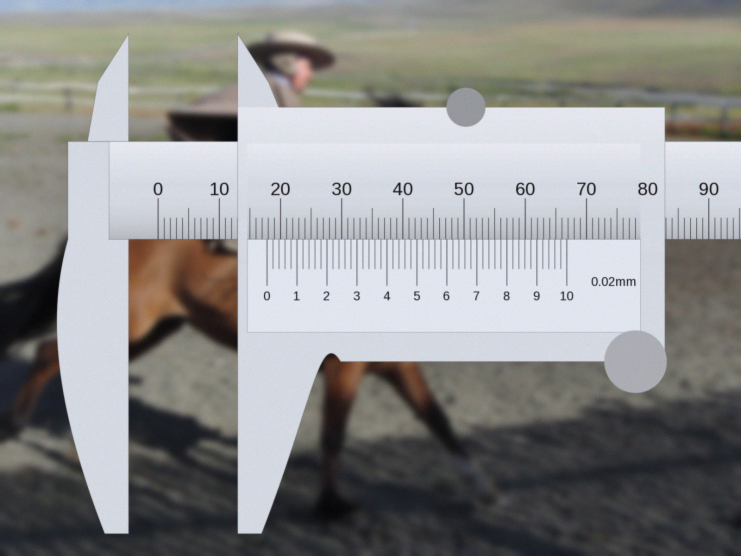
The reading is value=17.8 unit=mm
